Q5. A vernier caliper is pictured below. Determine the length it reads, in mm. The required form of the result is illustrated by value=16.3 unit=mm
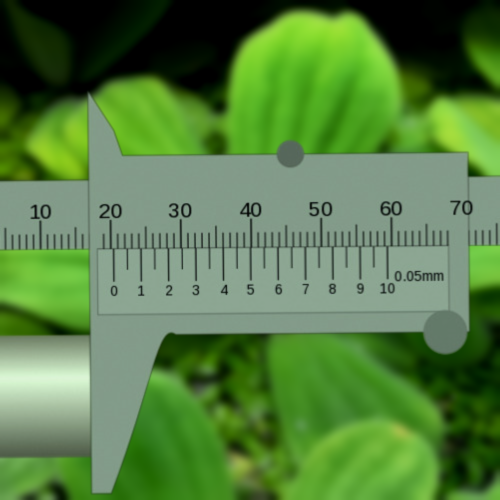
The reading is value=20.4 unit=mm
